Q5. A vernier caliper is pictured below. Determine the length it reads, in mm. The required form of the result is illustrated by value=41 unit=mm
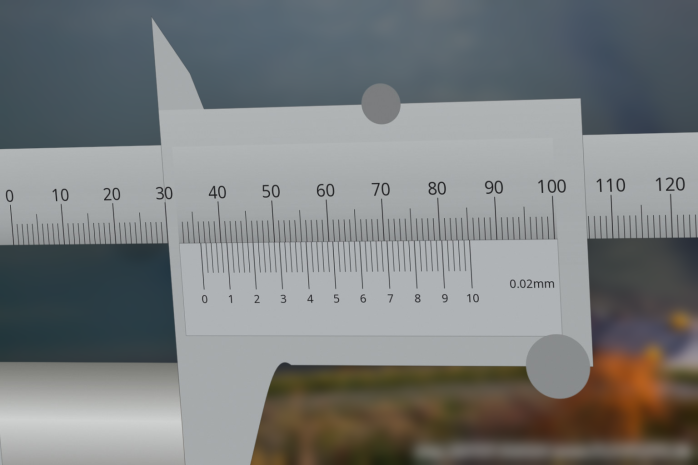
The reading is value=36.2 unit=mm
